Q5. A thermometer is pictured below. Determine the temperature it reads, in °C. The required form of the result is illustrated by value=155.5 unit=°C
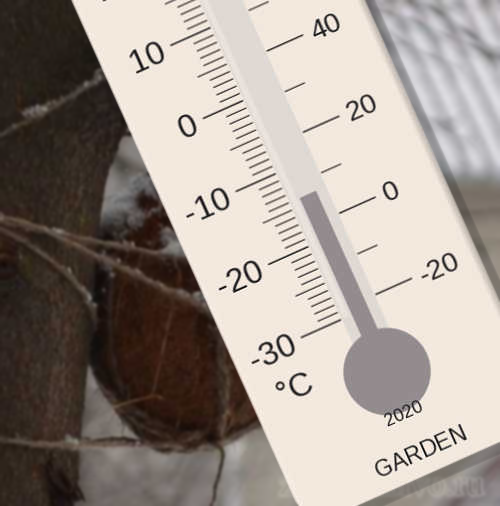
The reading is value=-14 unit=°C
